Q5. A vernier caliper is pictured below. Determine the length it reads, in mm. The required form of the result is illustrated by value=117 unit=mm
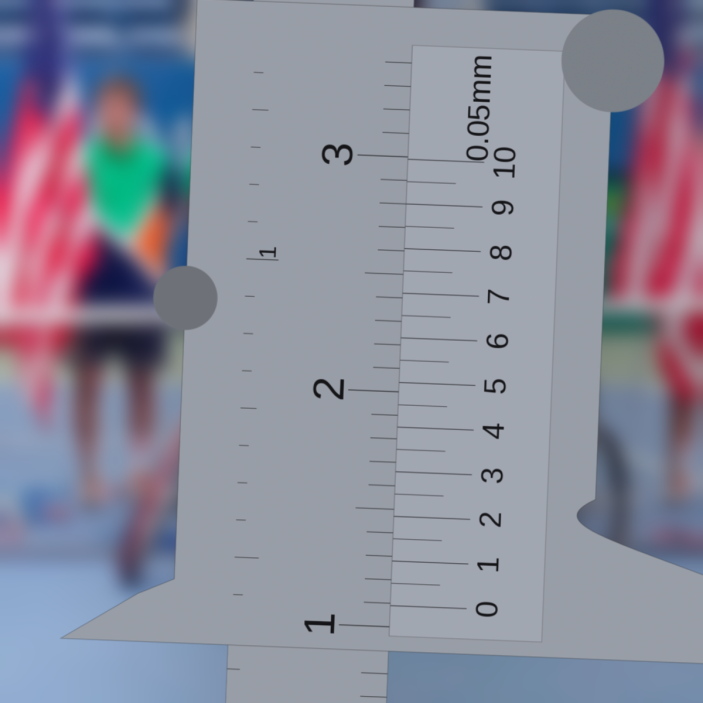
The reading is value=10.90 unit=mm
